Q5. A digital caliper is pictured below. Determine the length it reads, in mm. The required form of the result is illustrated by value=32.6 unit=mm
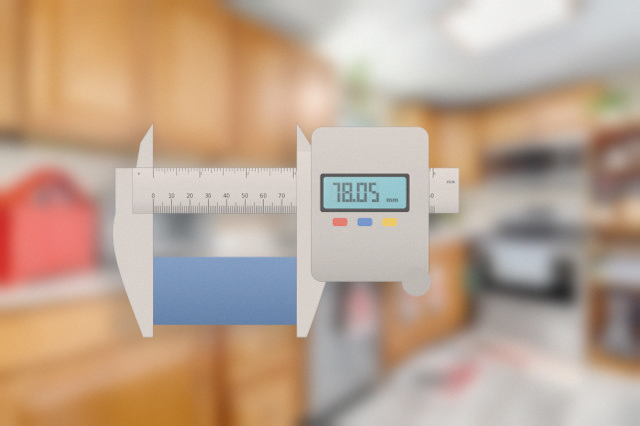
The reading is value=78.05 unit=mm
